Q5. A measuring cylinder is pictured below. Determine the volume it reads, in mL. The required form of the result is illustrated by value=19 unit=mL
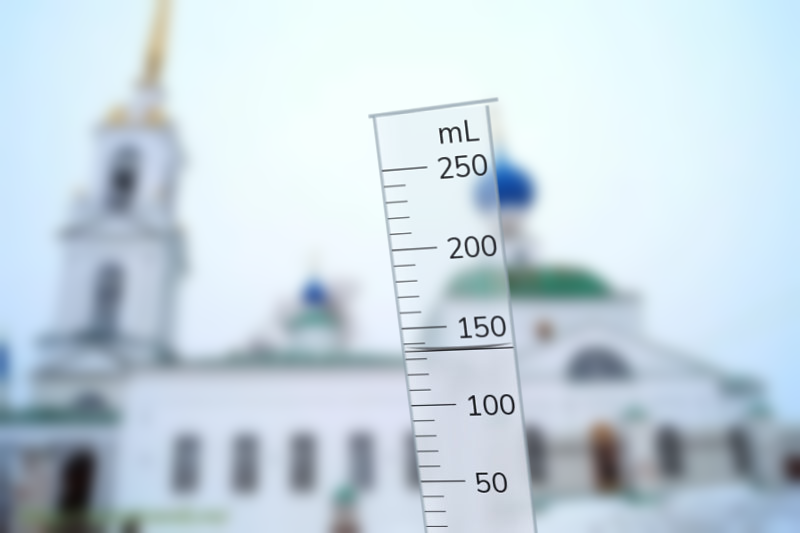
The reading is value=135 unit=mL
